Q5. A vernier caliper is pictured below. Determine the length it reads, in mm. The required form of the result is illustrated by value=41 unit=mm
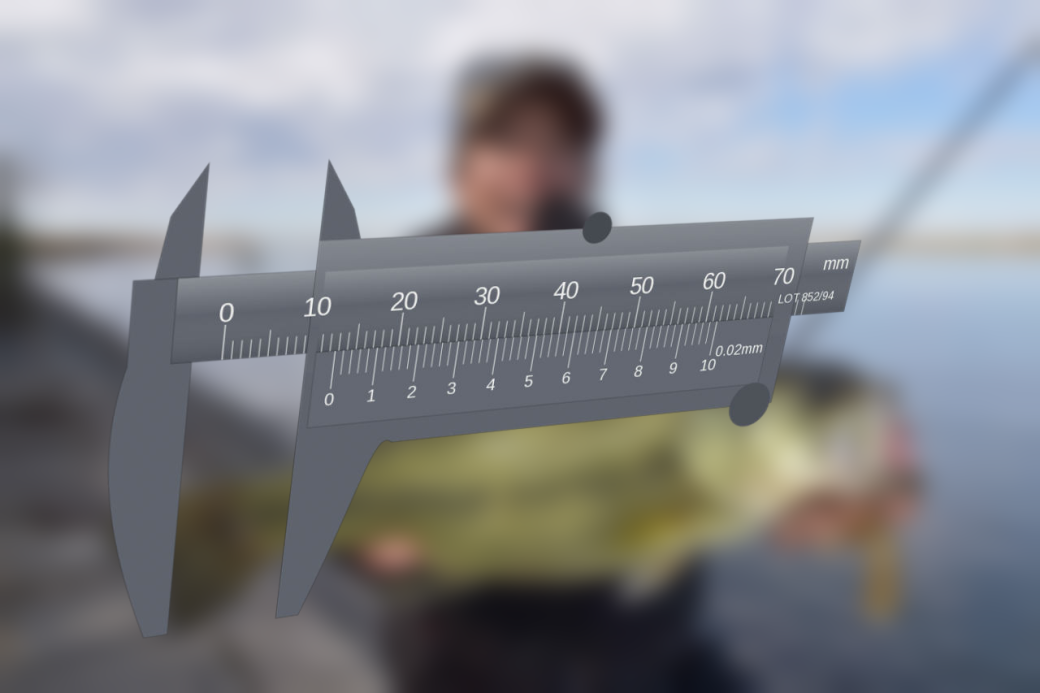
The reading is value=12.6 unit=mm
